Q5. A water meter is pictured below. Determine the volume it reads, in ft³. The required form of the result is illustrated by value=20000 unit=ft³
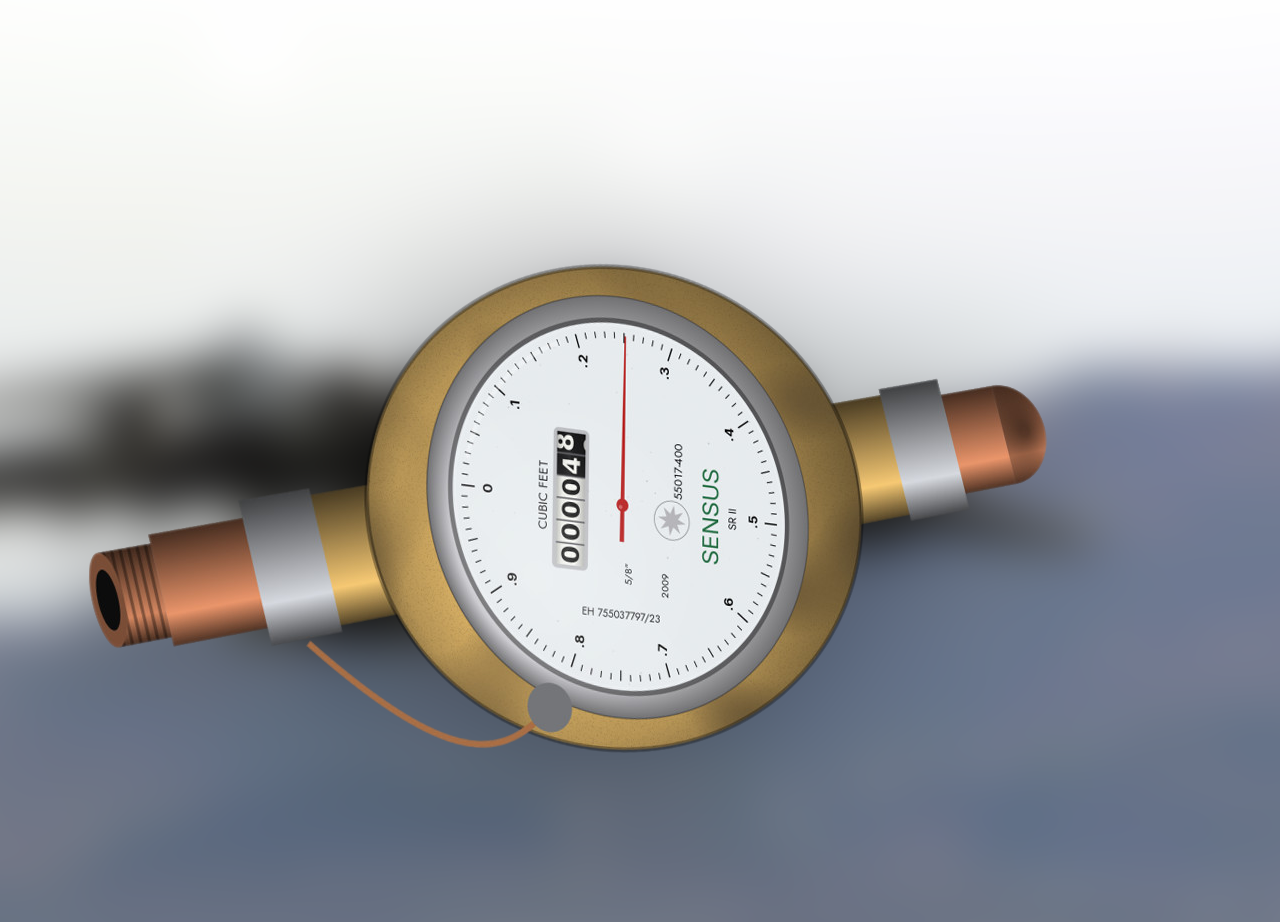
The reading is value=48.25 unit=ft³
